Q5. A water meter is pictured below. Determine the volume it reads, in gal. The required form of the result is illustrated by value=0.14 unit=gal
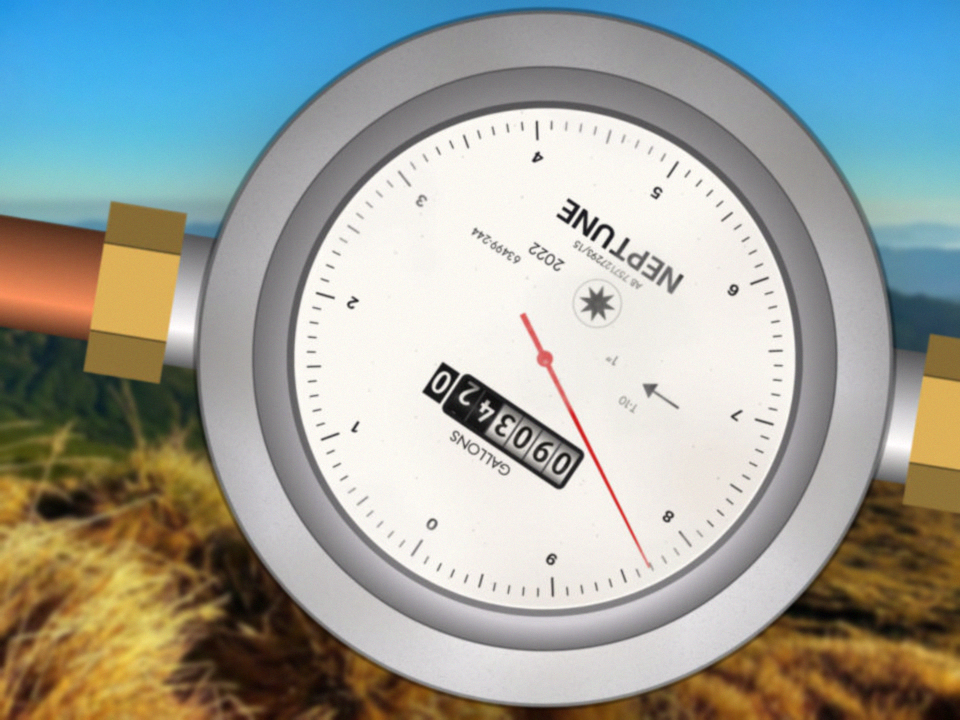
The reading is value=903418.3 unit=gal
